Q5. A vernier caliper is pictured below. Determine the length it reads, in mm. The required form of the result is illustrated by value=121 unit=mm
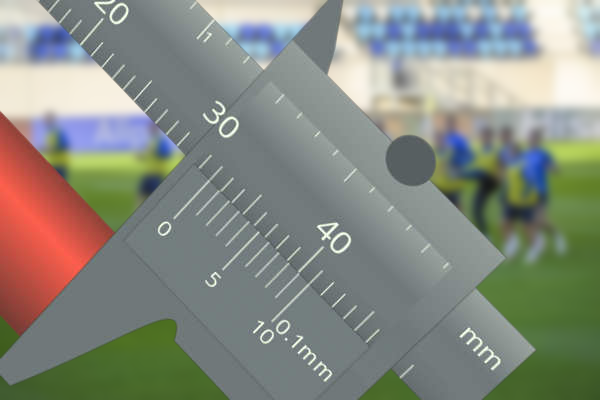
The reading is value=32.0 unit=mm
